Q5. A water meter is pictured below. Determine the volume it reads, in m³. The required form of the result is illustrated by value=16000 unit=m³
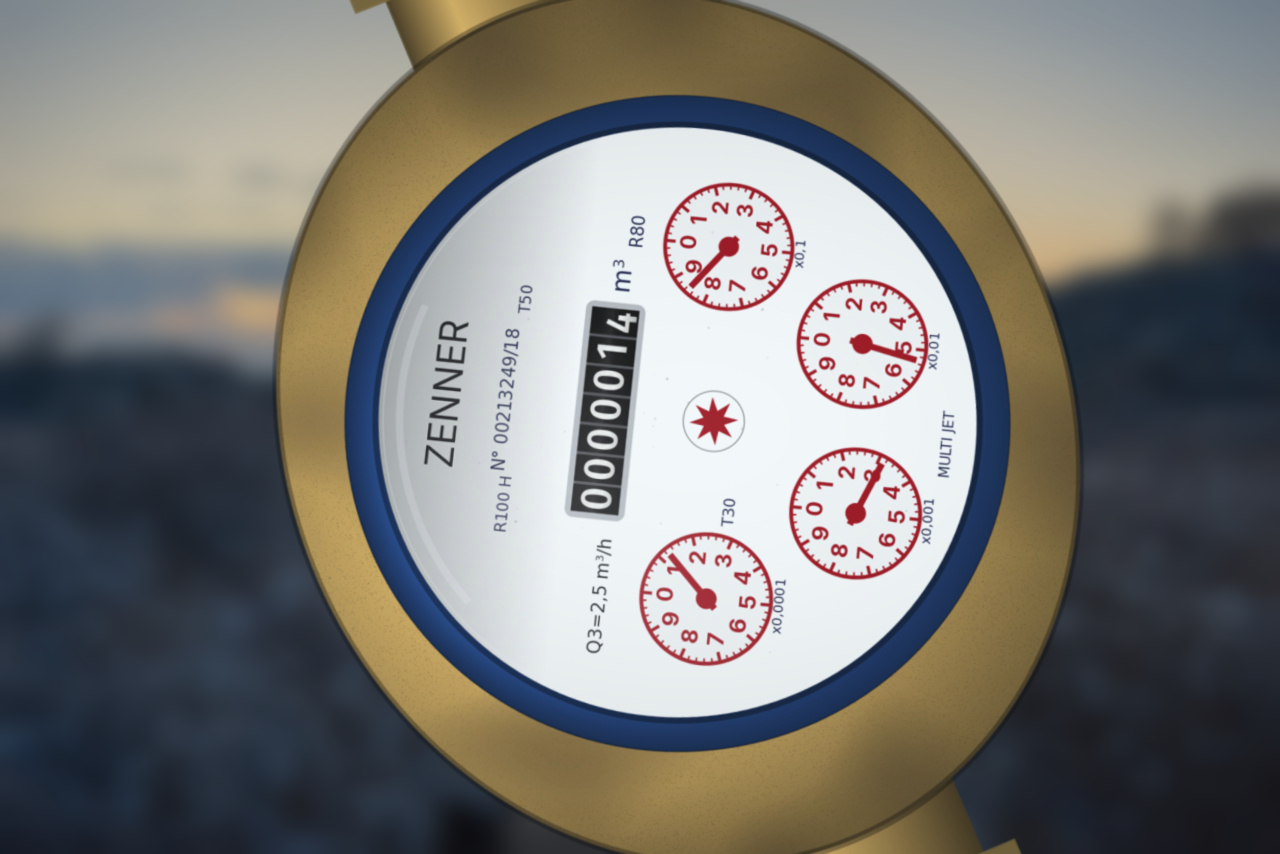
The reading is value=13.8531 unit=m³
